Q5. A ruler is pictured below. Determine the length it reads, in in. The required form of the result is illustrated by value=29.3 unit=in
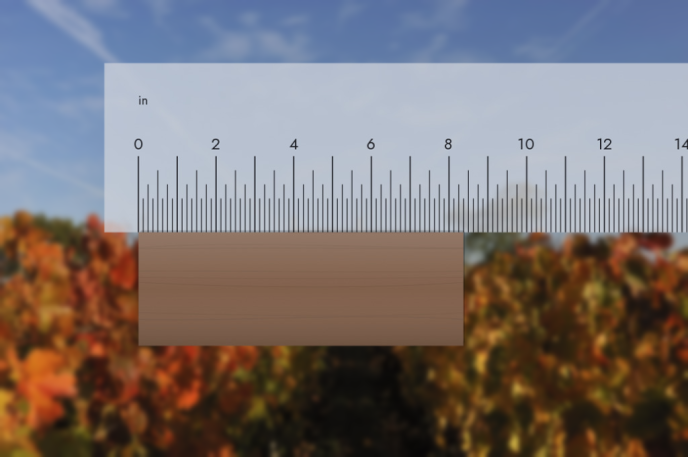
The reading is value=8.375 unit=in
